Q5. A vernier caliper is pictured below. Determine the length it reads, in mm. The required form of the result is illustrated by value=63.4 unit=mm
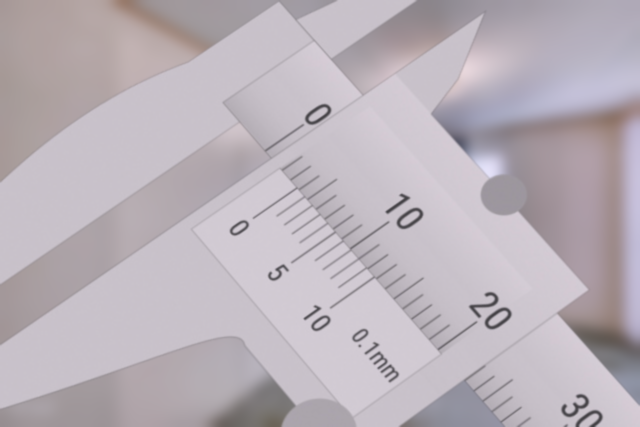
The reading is value=3.8 unit=mm
